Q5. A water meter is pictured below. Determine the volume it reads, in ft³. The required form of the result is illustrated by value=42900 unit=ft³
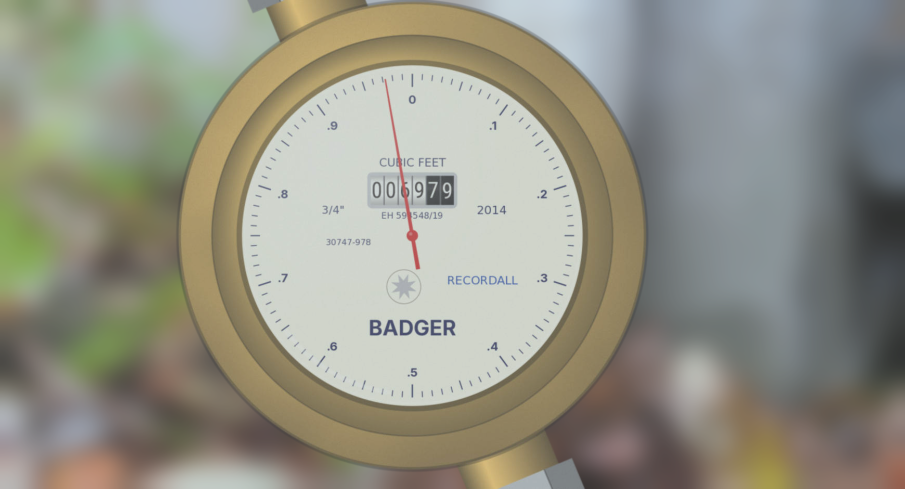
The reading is value=6978.97 unit=ft³
